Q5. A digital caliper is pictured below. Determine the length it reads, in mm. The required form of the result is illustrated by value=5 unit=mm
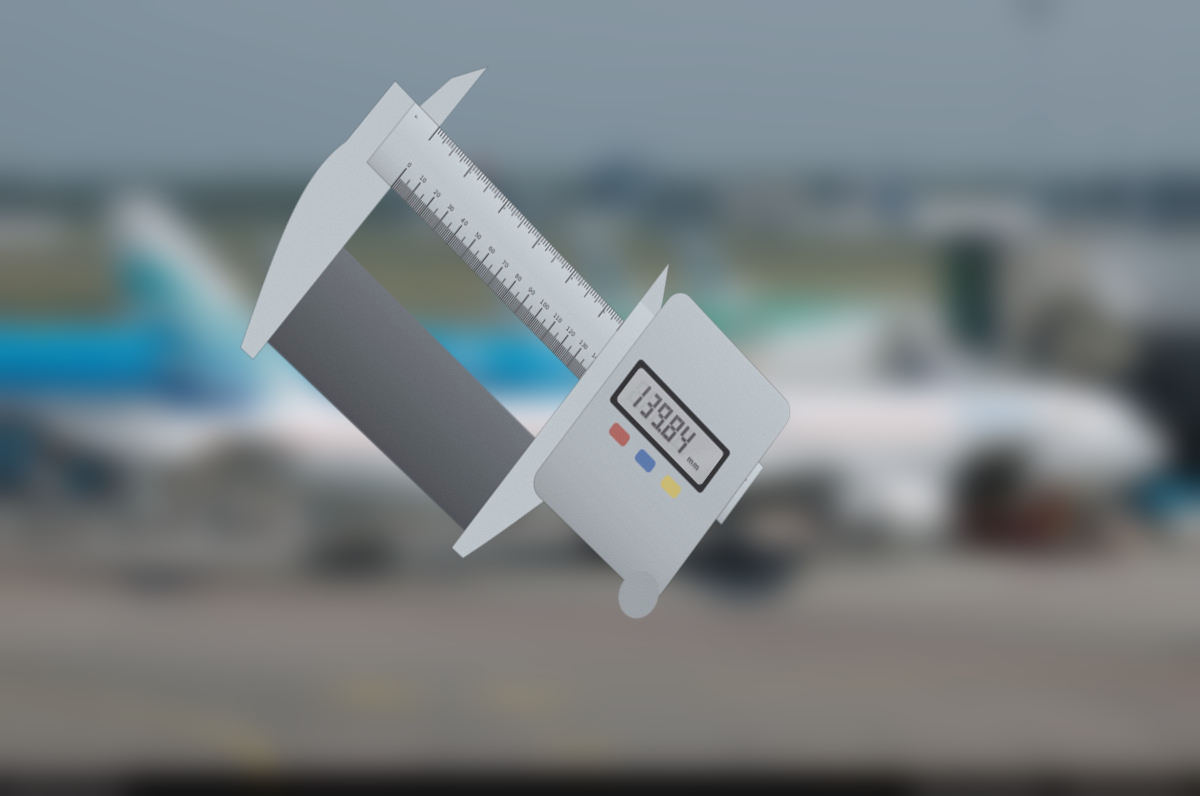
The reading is value=139.84 unit=mm
